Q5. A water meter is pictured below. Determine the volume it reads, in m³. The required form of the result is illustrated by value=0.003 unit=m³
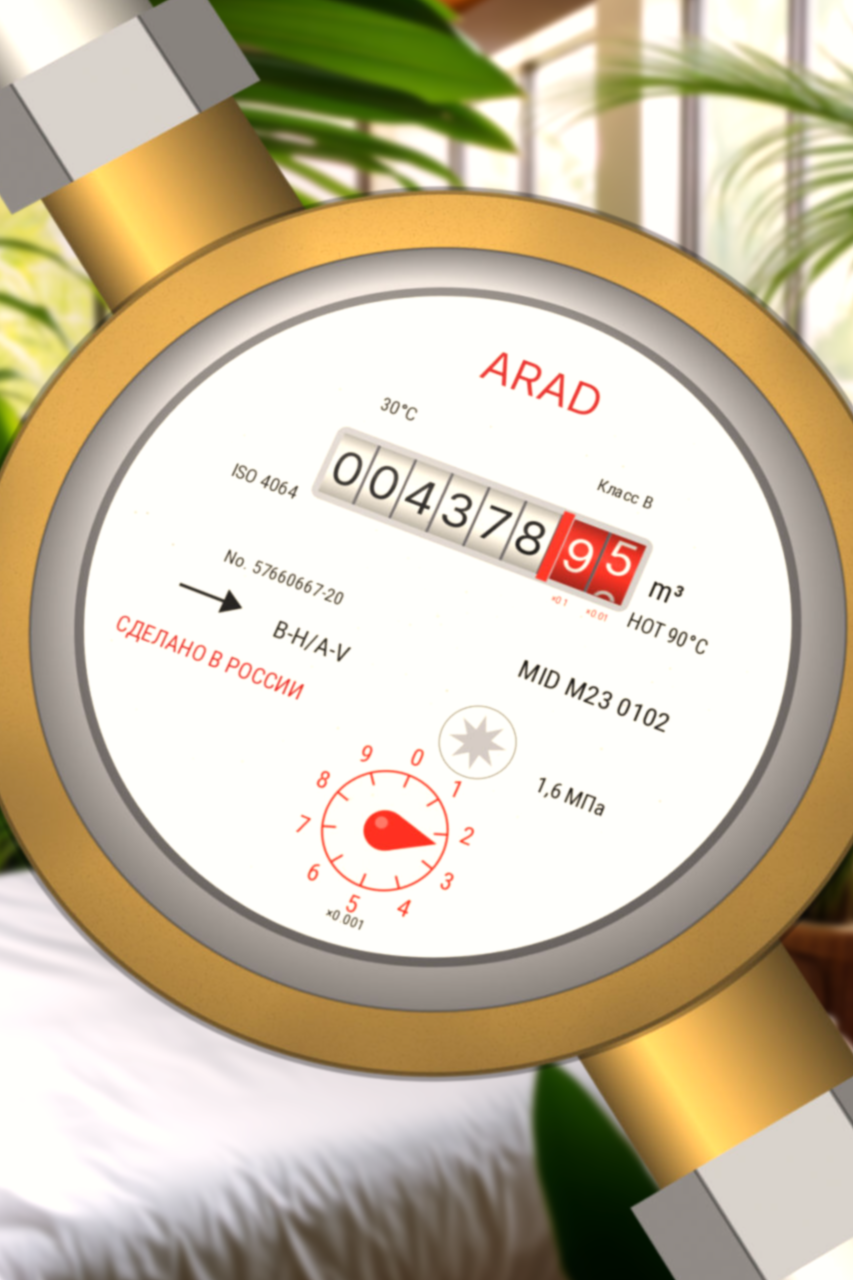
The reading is value=4378.952 unit=m³
